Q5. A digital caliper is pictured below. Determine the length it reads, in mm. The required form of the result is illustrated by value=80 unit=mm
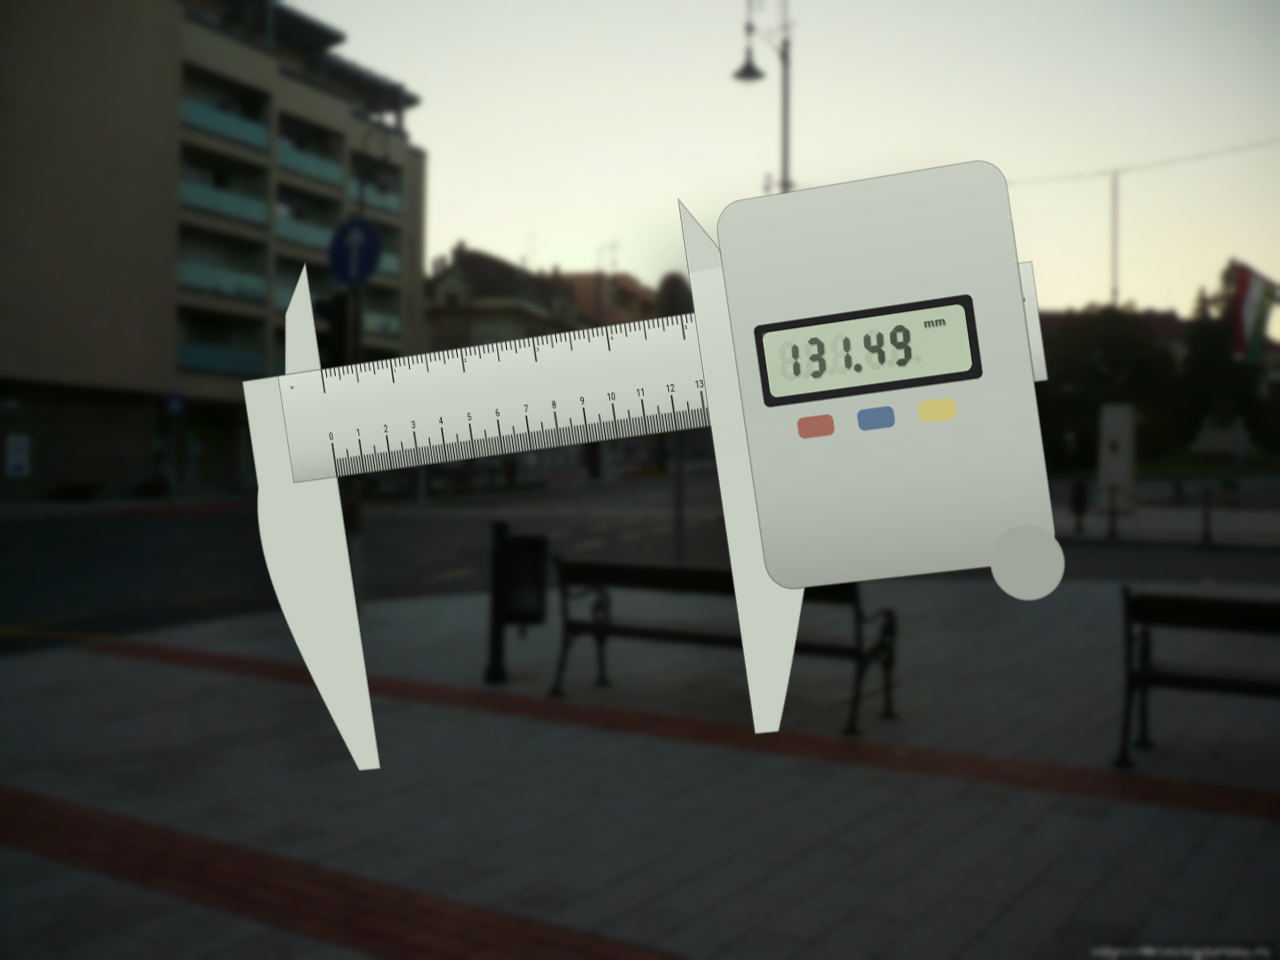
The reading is value=131.49 unit=mm
